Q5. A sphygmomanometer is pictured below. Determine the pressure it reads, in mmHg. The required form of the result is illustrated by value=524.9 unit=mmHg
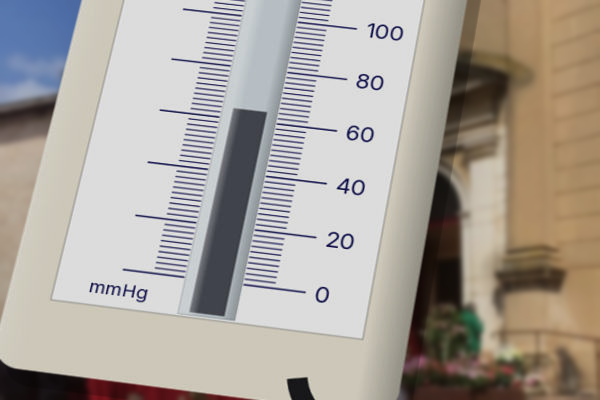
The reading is value=64 unit=mmHg
